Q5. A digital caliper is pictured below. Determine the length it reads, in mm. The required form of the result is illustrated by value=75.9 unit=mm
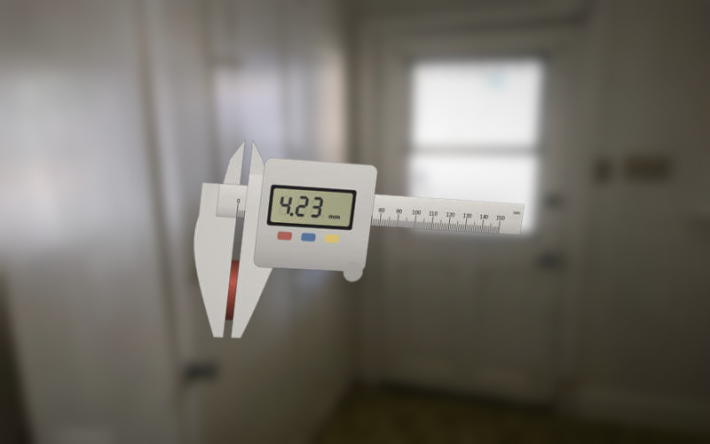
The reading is value=4.23 unit=mm
